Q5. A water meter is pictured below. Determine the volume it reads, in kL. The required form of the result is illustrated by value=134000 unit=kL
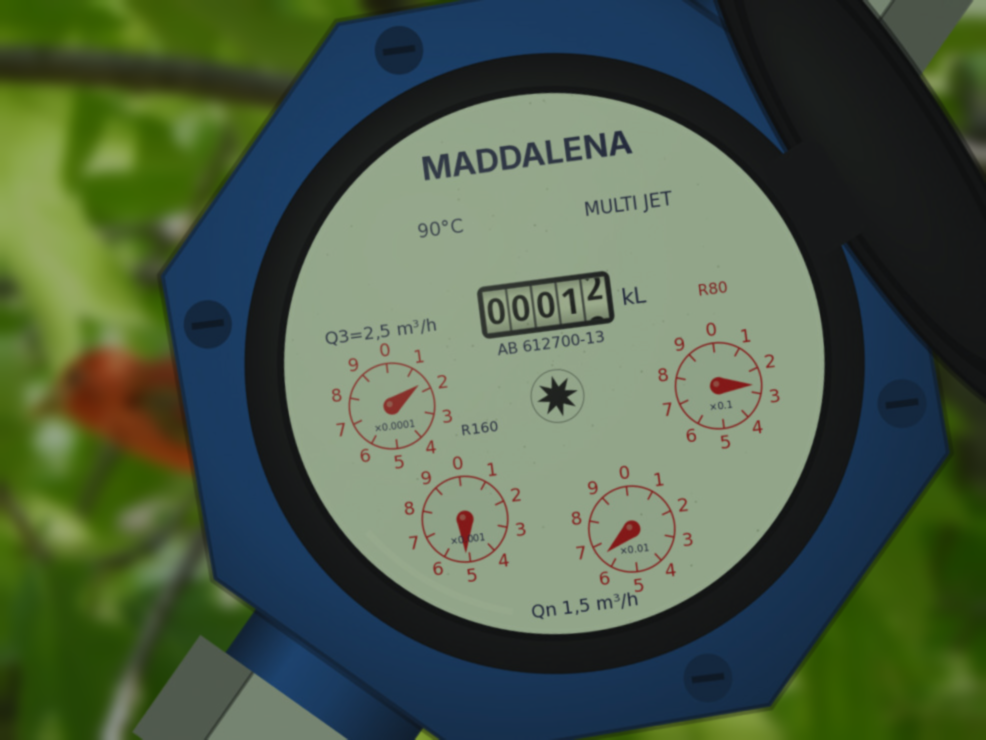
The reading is value=12.2651 unit=kL
